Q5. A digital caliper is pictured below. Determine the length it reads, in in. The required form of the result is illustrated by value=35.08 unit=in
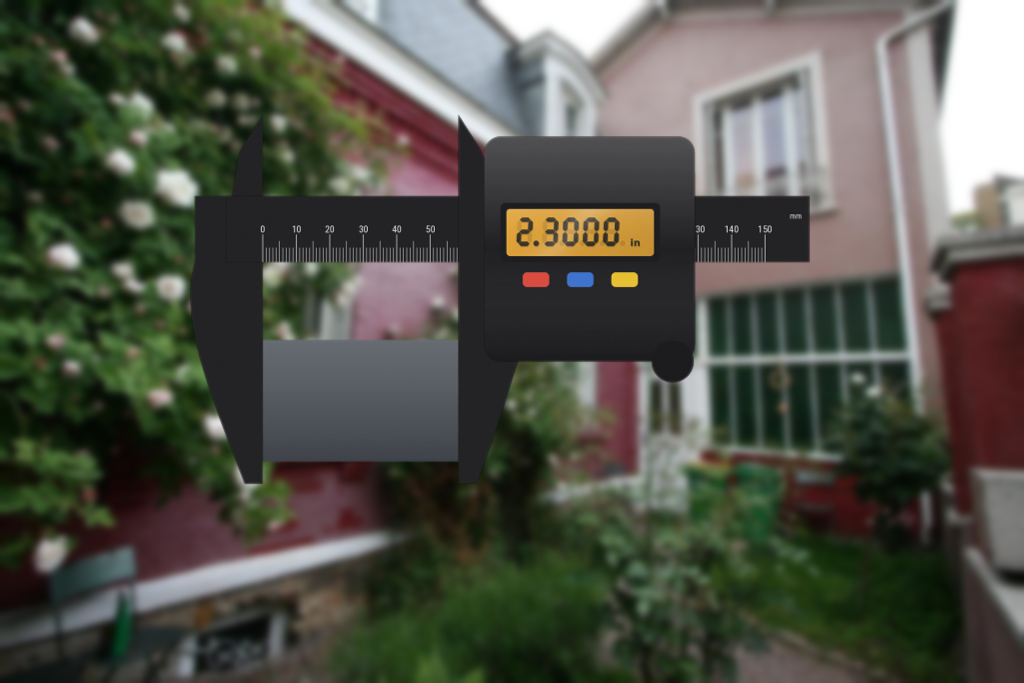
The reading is value=2.3000 unit=in
